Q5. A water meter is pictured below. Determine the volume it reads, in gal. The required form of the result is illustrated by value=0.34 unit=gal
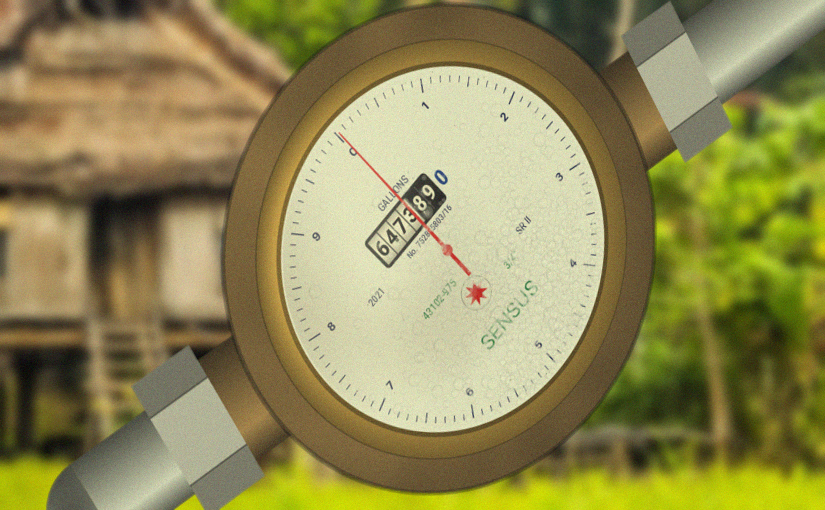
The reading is value=6473890.0 unit=gal
